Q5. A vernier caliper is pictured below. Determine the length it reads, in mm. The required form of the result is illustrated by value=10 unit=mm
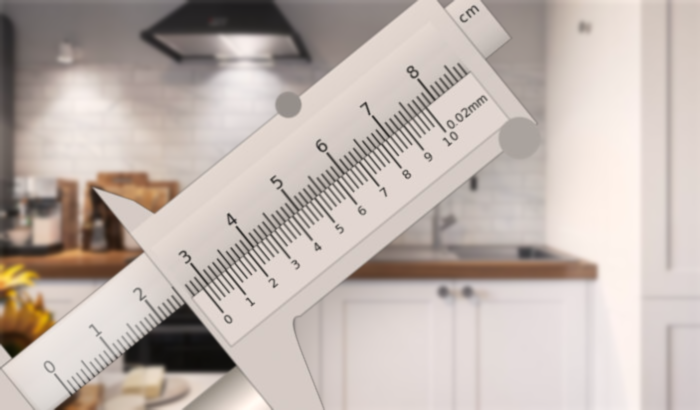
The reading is value=29.0 unit=mm
